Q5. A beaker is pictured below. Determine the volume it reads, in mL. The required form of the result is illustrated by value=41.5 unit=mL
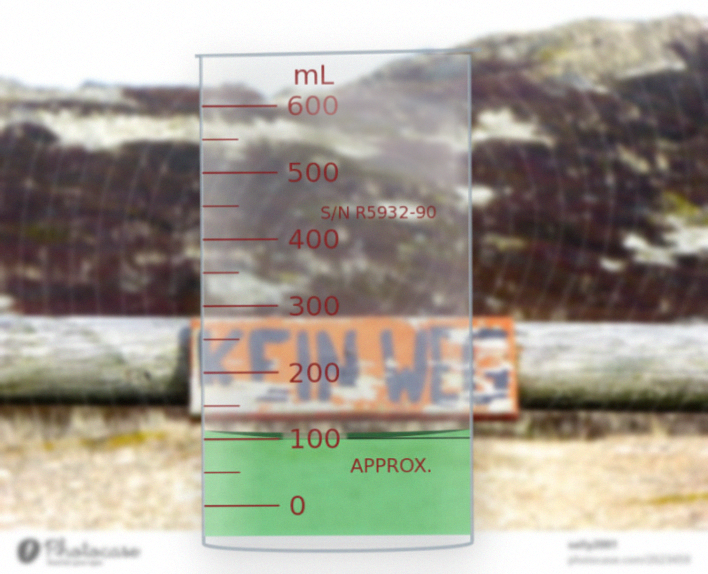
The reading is value=100 unit=mL
